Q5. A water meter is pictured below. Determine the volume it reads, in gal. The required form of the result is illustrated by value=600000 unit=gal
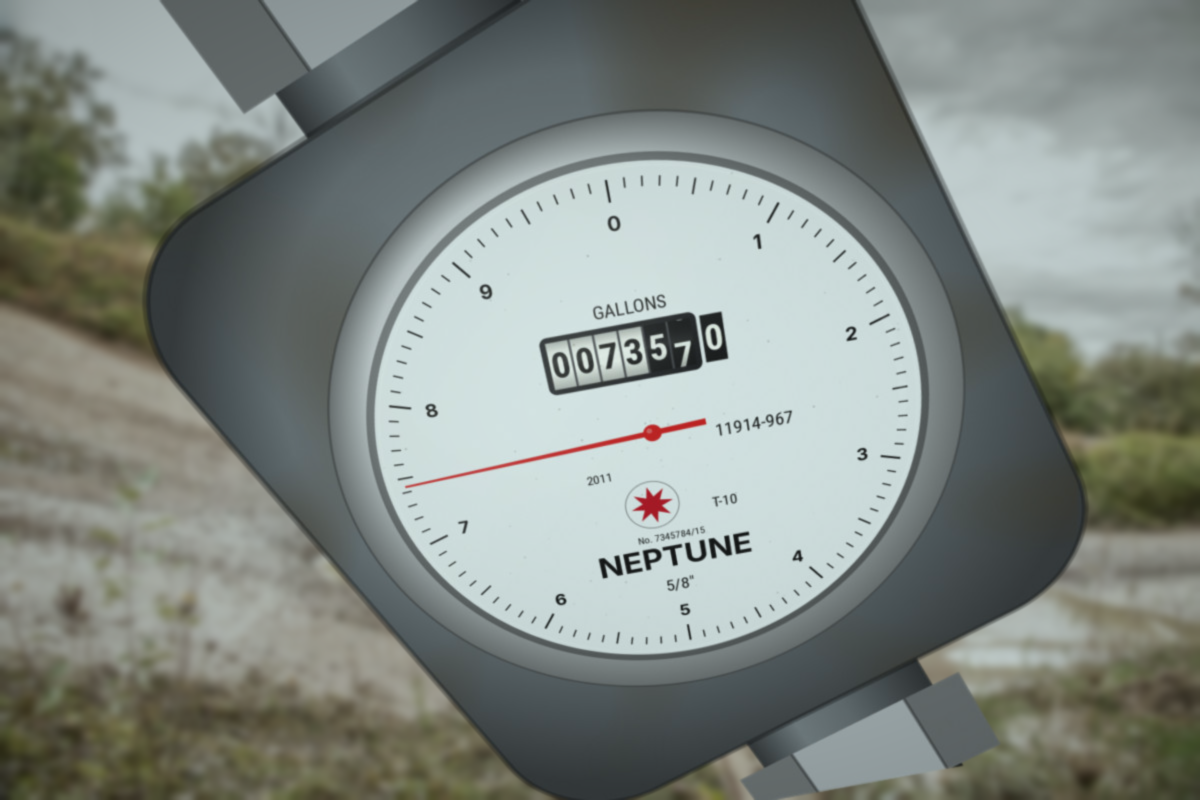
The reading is value=73567.4 unit=gal
